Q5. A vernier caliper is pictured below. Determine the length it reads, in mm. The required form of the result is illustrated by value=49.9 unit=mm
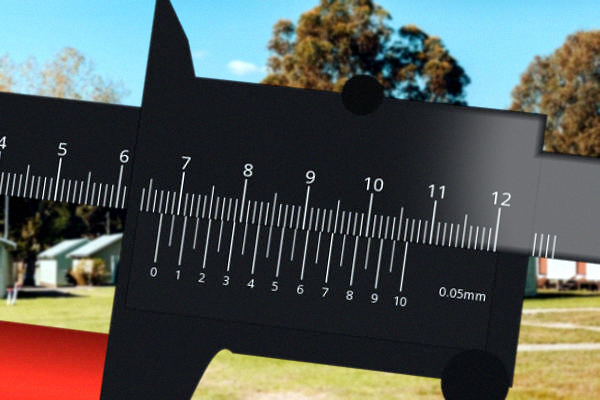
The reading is value=67.4 unit=mm
